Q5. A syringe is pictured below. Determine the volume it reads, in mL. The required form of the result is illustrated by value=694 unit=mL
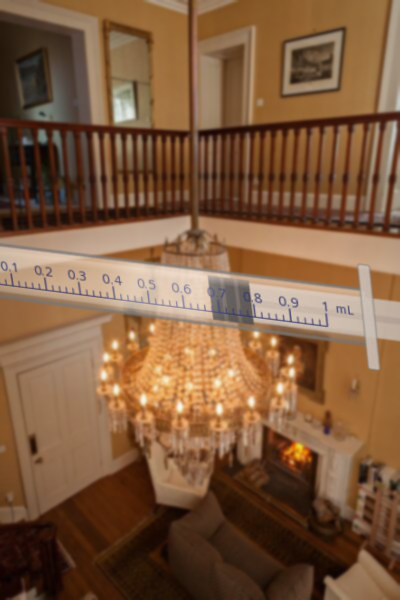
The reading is value=0.68 unit=mL
